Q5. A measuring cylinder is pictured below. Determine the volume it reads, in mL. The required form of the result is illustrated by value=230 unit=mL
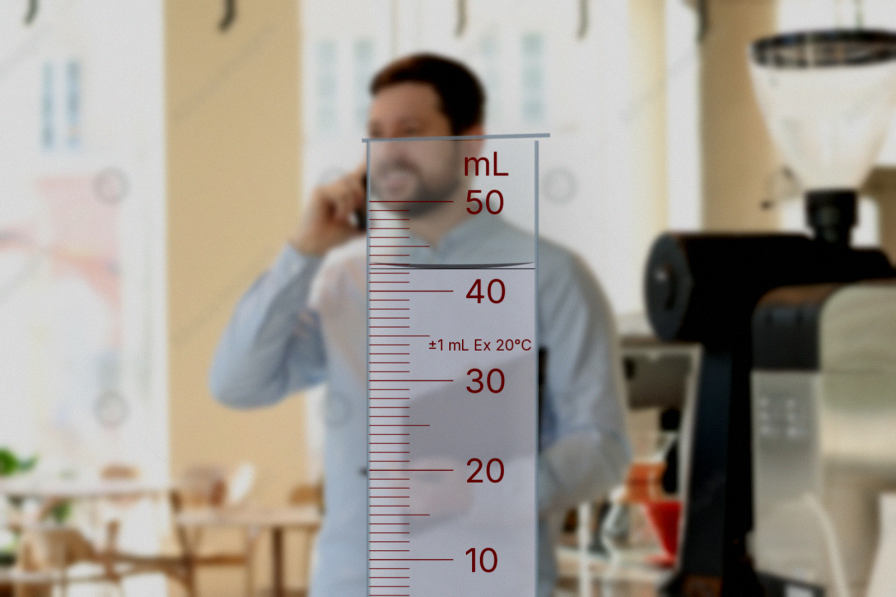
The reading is value=42.5 unit=mL
